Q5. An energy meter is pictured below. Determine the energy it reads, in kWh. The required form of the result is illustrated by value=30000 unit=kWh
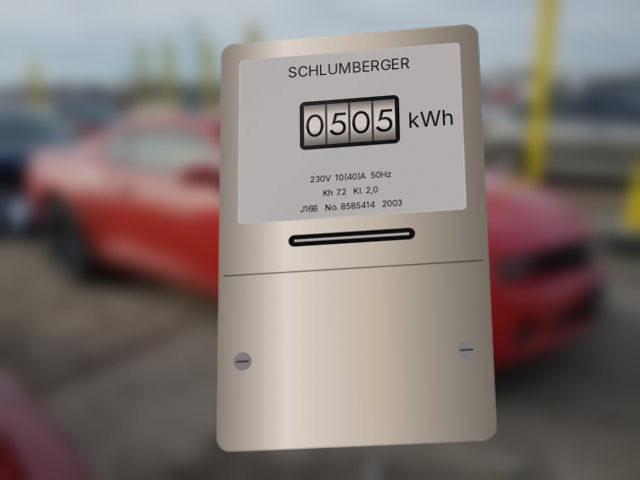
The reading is value=505 unit=kWh
